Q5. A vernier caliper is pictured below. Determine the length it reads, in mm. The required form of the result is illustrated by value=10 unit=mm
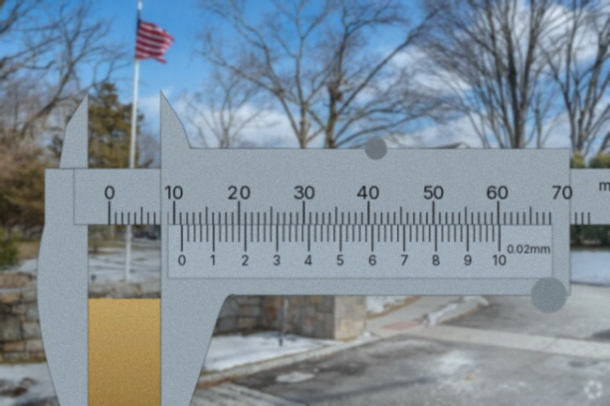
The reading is value=11.2 unit=mm
